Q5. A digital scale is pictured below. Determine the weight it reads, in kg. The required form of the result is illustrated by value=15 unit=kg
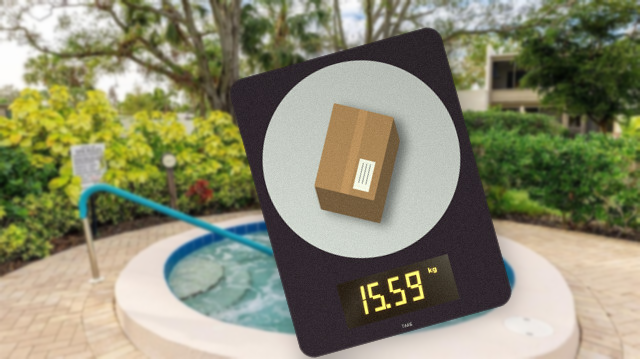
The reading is value=15.59 unit=kg
